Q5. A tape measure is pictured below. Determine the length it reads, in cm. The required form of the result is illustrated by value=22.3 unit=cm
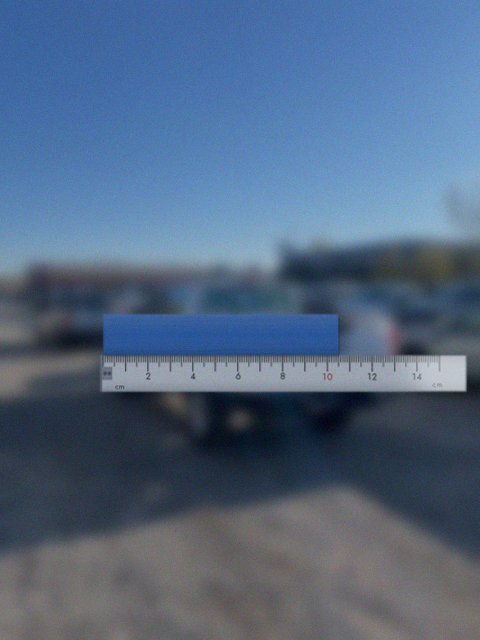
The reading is value=10.5 unit=cm
